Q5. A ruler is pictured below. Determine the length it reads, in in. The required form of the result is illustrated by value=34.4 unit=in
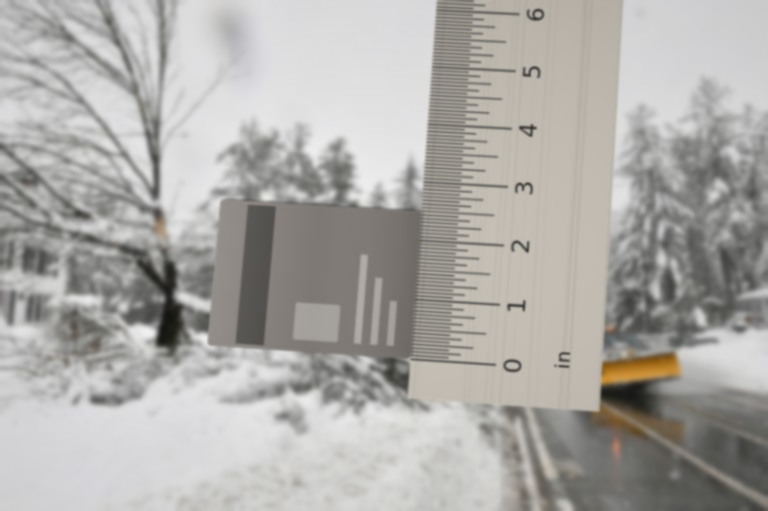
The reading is value=2.5 unit=in
